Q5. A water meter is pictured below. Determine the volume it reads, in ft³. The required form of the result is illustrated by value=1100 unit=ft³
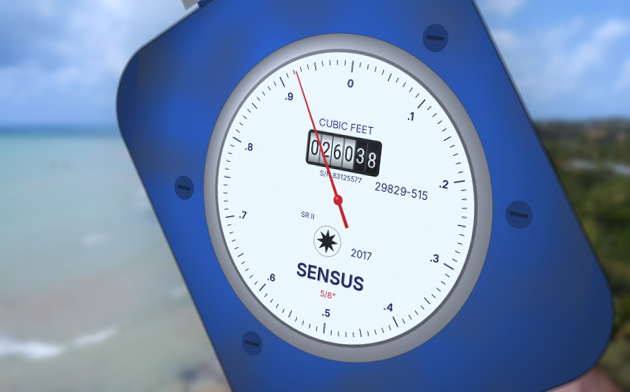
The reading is value=26037.92 unit=ft³
